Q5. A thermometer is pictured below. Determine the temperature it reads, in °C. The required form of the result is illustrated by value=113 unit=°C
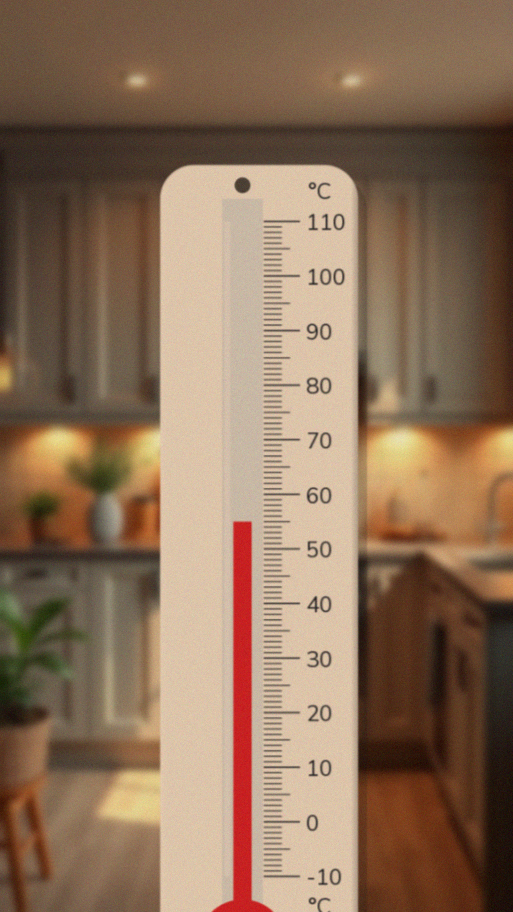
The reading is value=55 unit=°C
